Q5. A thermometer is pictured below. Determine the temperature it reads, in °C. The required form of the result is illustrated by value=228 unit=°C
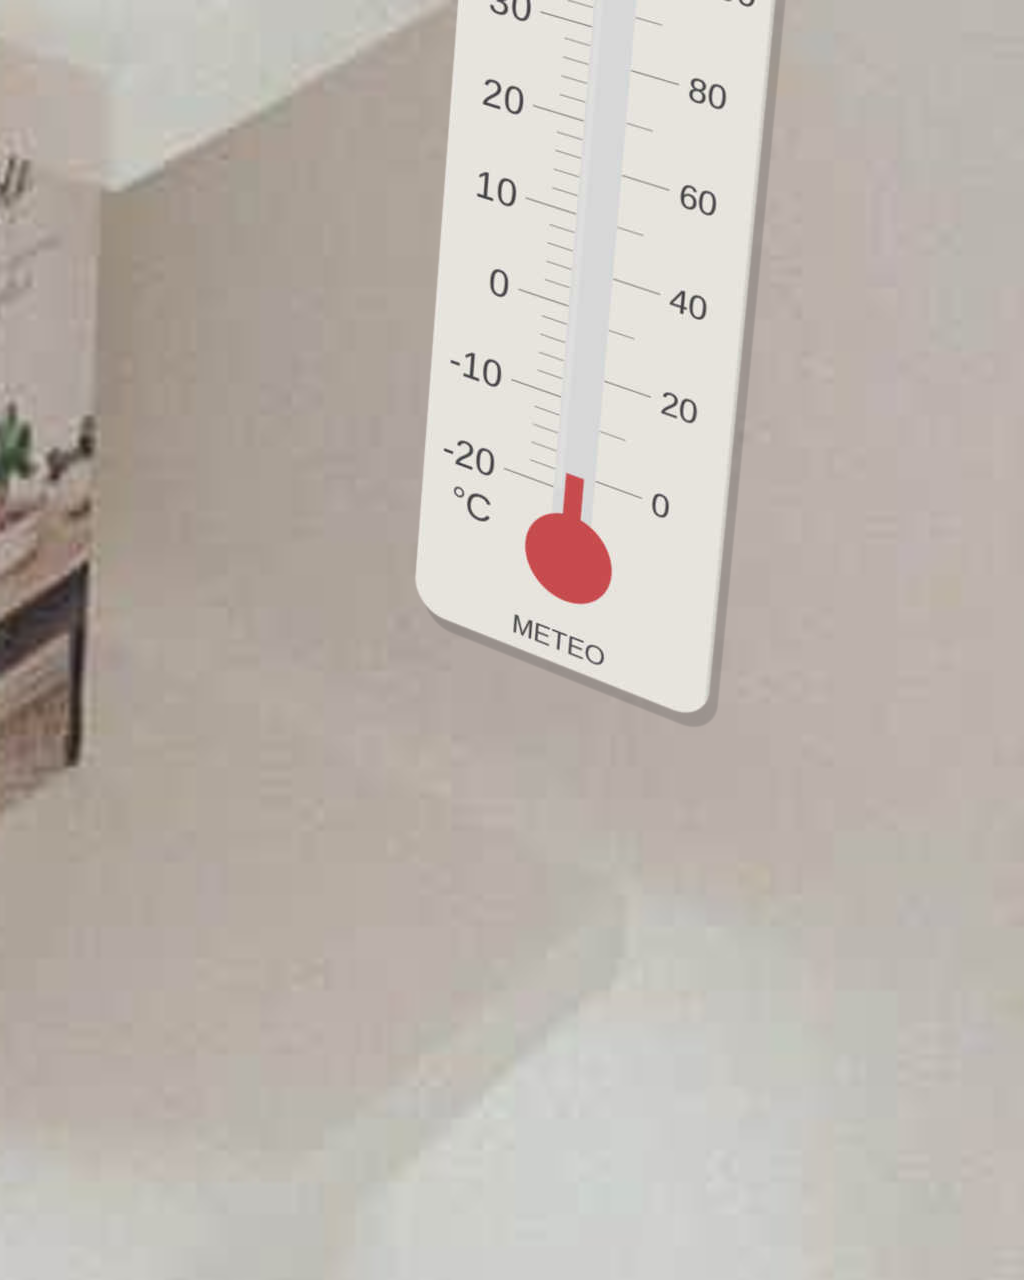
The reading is value=-18 unit=°C
